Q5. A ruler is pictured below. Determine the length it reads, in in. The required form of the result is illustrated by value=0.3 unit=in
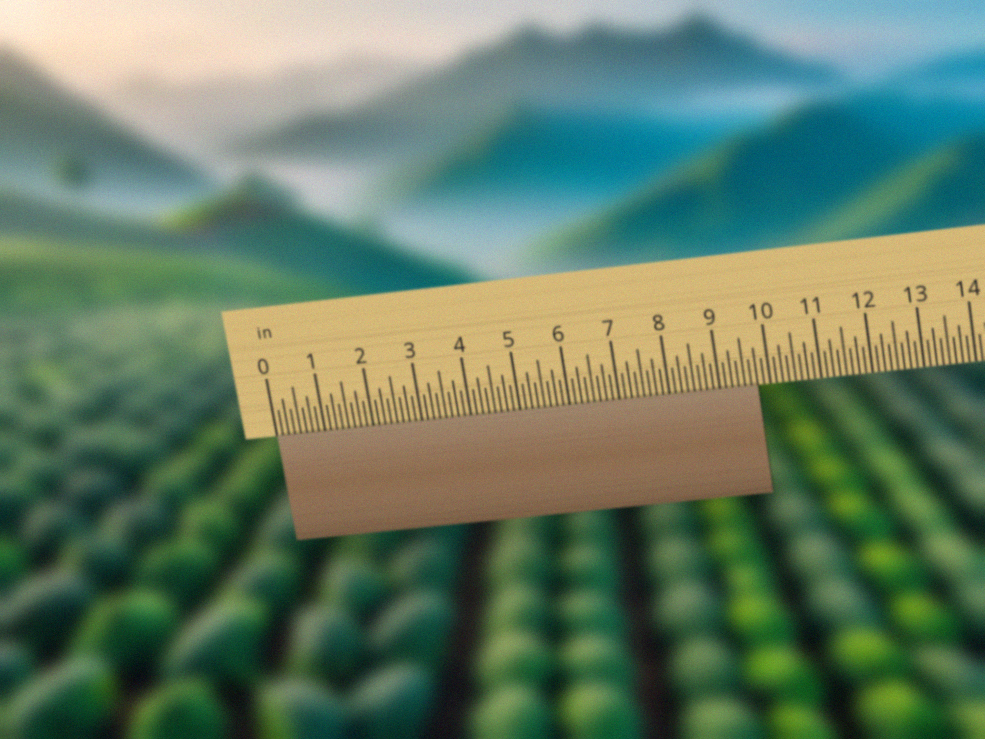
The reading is value=9.75 unit=in
